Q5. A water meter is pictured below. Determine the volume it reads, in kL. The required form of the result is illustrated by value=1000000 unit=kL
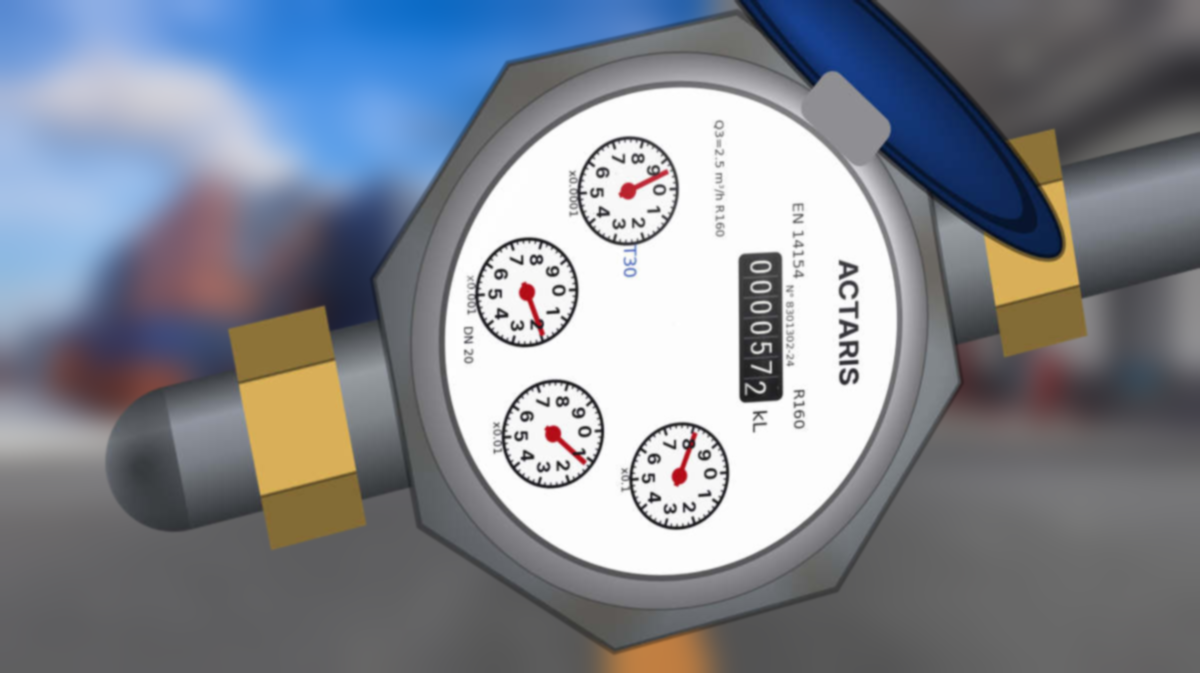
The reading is value=571.8119 unit=kL
